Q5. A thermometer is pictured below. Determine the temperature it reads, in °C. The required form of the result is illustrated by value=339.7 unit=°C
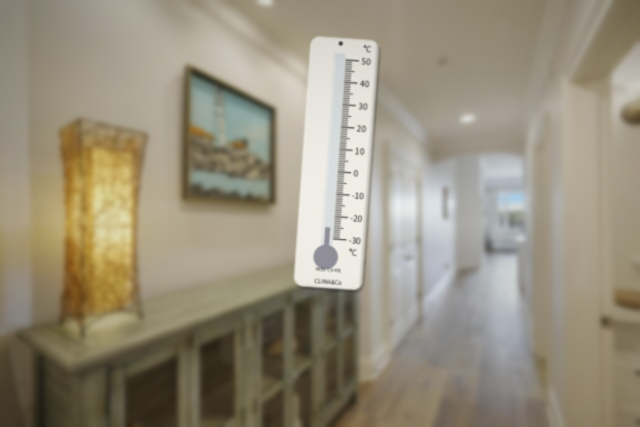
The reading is value=-25 unit=°C
